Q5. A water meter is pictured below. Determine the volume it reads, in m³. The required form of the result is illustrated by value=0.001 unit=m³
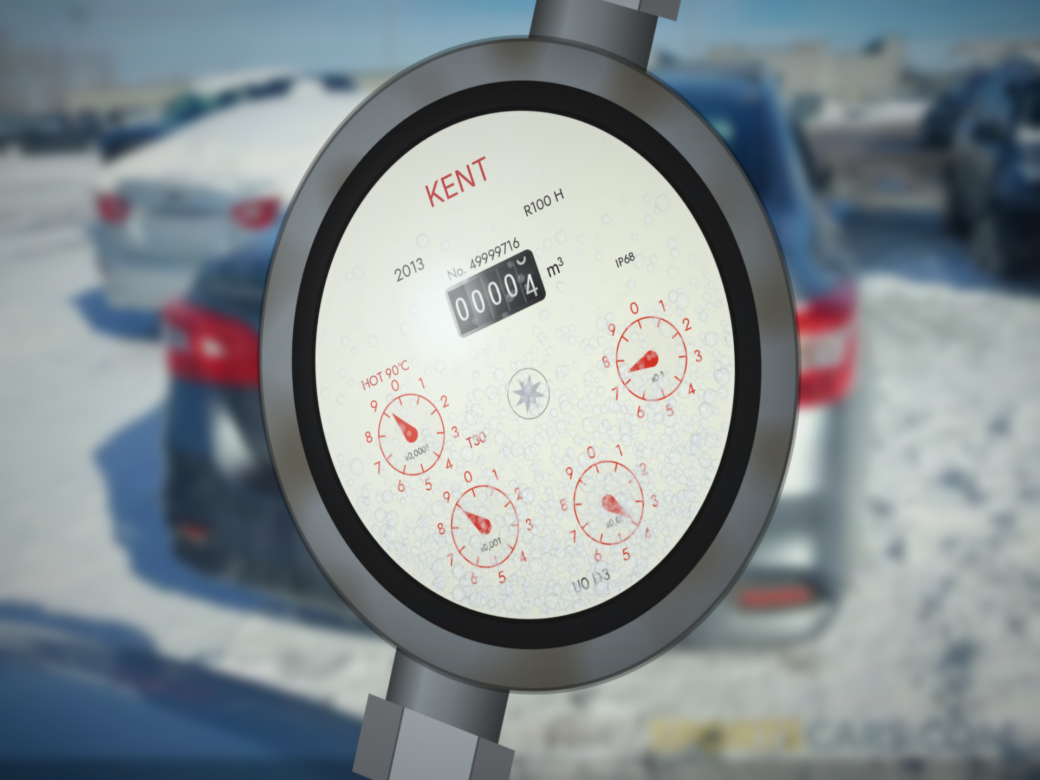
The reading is value=3.7389 unit=m³
